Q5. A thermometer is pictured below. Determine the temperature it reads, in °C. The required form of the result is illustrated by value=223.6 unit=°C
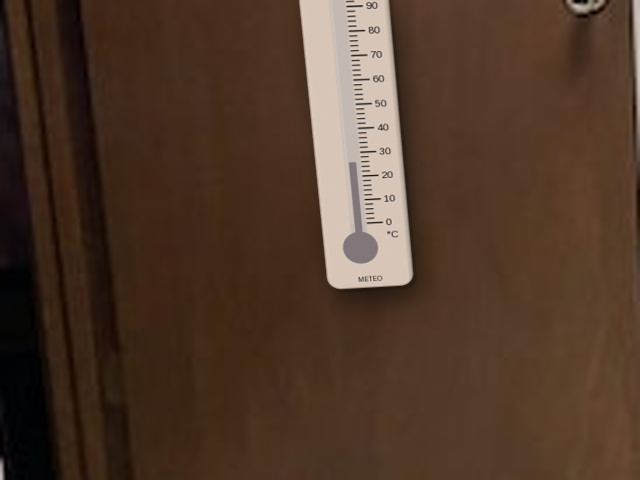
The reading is value=26 unit=°C
